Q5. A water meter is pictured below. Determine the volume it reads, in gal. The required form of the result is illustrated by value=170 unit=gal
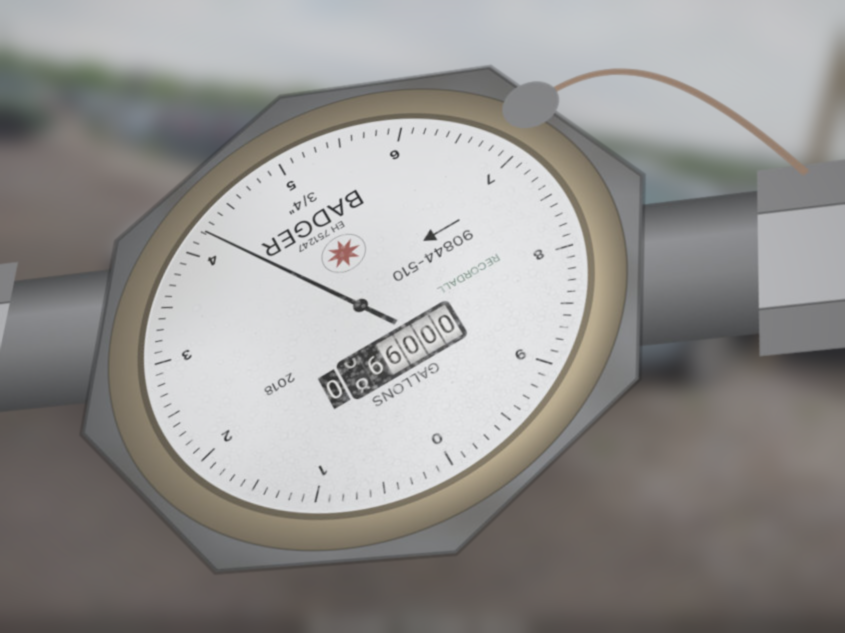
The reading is value=9984.2 unit=gal
